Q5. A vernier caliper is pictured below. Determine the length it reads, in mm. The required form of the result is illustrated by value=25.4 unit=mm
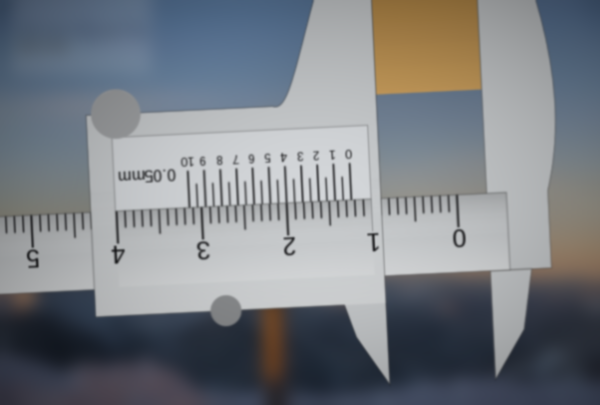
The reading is value=12.4 unit=mm
